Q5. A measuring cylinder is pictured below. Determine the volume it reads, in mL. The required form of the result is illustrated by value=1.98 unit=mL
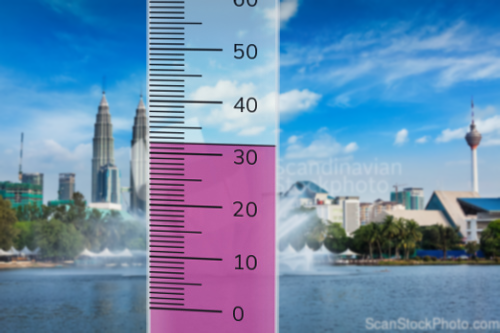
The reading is value=32 unit=mL
